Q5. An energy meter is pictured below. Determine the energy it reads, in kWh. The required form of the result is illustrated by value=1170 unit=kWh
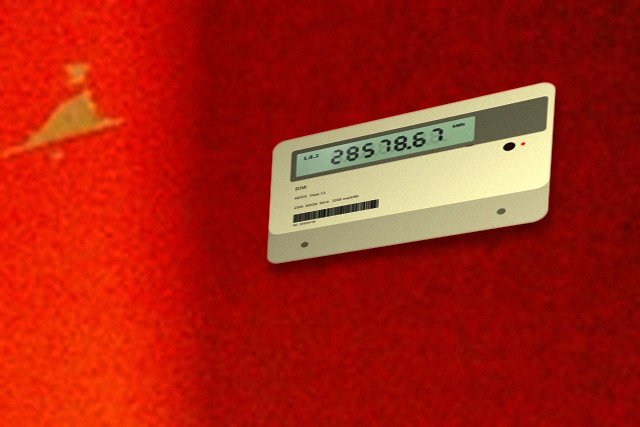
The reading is value=28578.67 unit=kWh
